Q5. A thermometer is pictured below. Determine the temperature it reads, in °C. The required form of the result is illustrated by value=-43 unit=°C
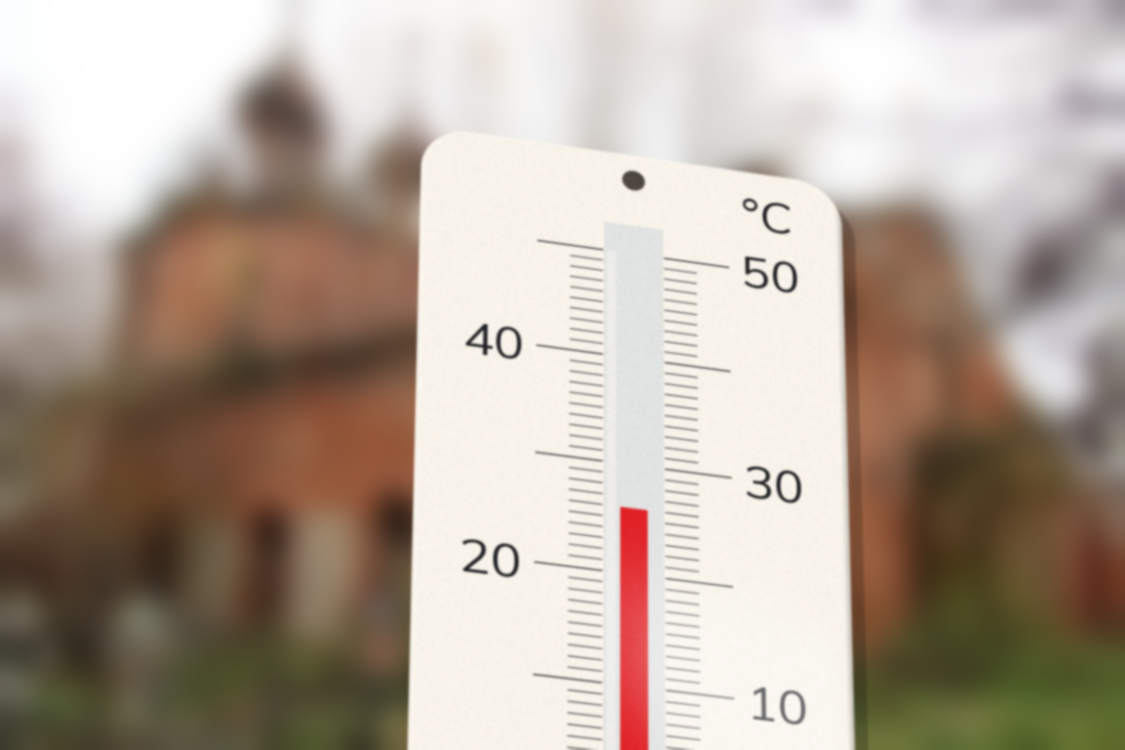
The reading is value=26 unit=°C
